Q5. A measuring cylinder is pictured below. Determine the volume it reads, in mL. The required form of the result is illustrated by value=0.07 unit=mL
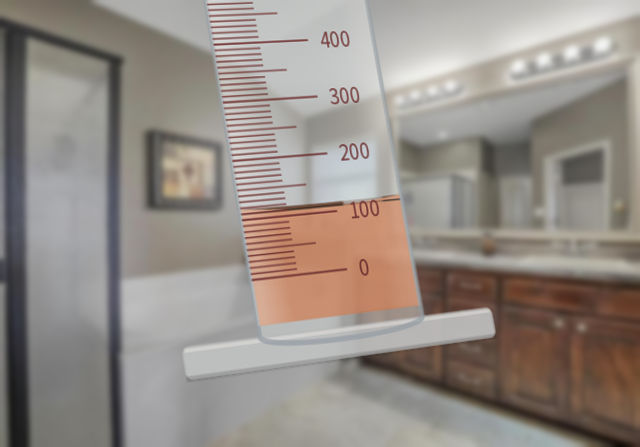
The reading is value=110 unit=mL
